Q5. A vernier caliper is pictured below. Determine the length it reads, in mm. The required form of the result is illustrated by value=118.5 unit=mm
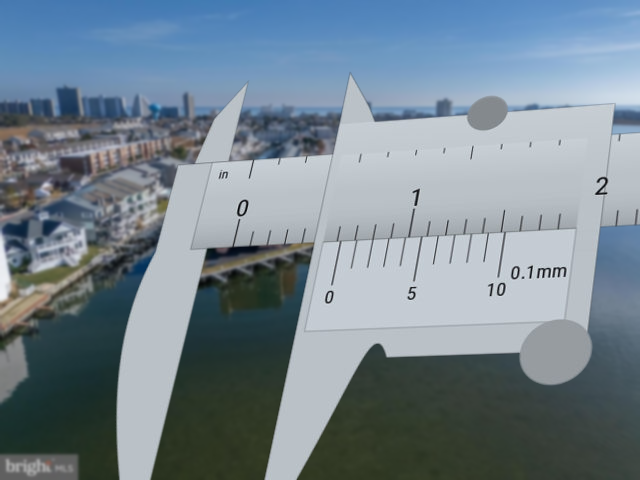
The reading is value=6.2 unit=mm
